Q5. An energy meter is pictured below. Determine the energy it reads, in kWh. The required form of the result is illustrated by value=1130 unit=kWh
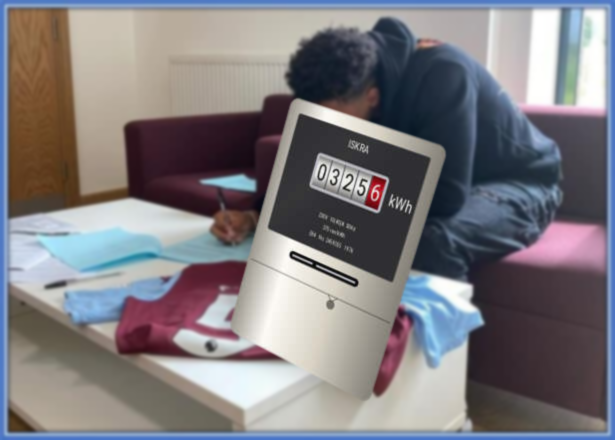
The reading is value=325.6 unit=kWh
